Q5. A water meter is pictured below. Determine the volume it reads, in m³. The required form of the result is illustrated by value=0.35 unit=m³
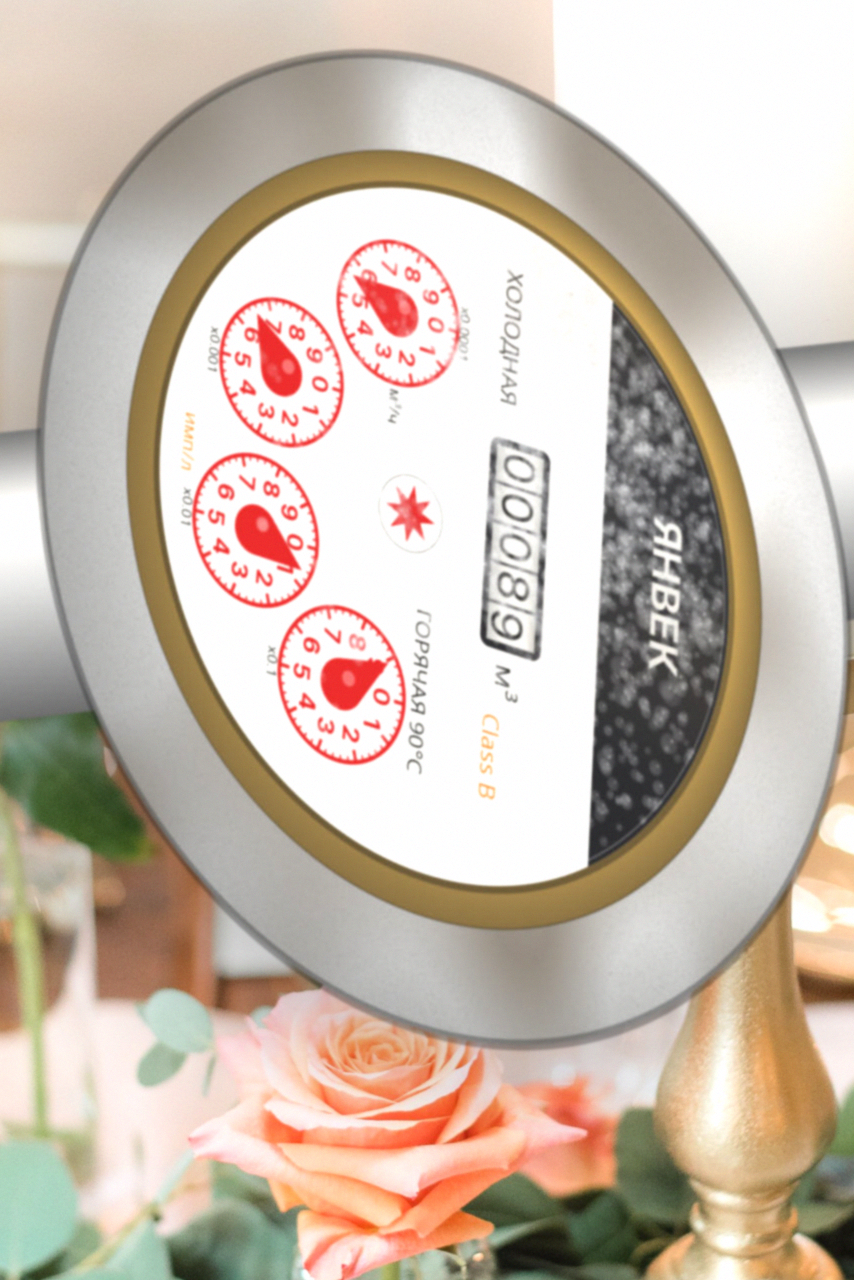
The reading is value=88.9065 unit=m³
